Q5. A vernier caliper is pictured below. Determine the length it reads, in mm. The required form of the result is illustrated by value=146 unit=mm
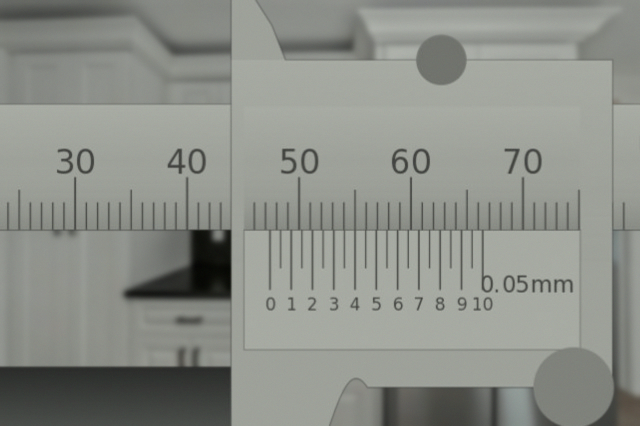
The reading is value=47.4 unit=mm
